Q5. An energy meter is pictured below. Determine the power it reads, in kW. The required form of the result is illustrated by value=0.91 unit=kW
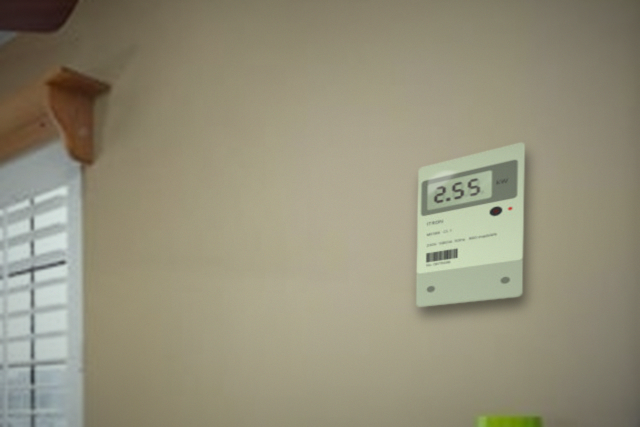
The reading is value=2.55 unit=kW
